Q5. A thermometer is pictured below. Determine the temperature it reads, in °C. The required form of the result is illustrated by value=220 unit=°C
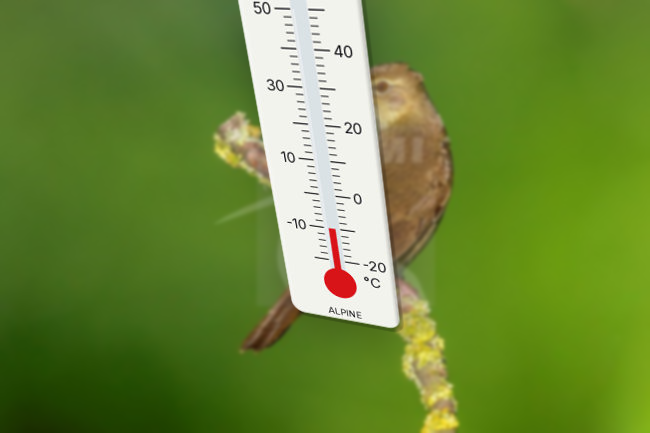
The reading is value=-10 unit=°C
